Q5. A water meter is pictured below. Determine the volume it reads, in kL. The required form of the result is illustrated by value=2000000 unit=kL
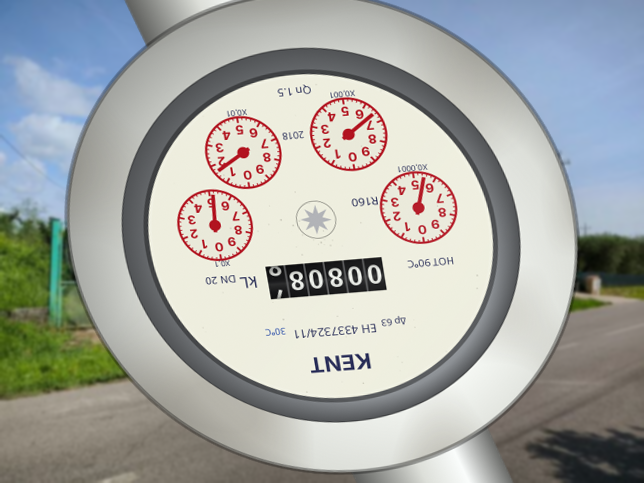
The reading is value=8087.5165 unit=kL
